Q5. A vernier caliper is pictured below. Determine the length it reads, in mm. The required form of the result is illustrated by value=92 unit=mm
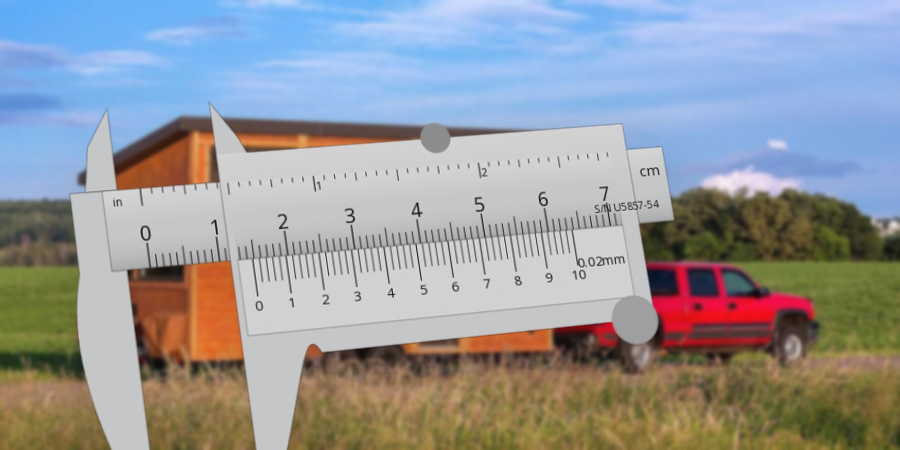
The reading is value=14.8 unit=mm
